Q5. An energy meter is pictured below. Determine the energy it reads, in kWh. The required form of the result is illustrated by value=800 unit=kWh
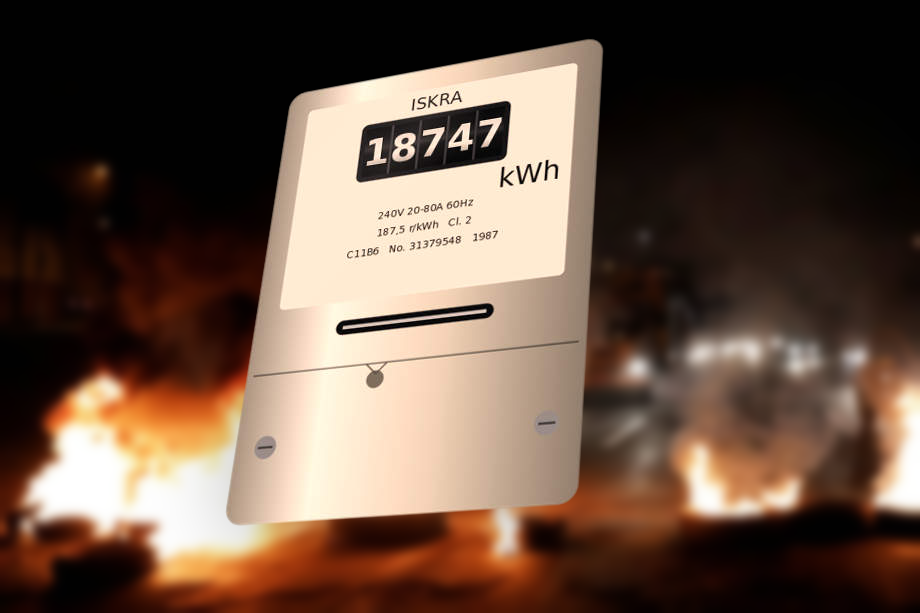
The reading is value=18747 unit=kWh
